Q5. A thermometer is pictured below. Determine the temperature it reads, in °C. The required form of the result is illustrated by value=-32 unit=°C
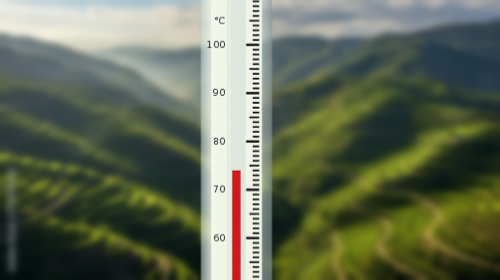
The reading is value=74 unit=°C
